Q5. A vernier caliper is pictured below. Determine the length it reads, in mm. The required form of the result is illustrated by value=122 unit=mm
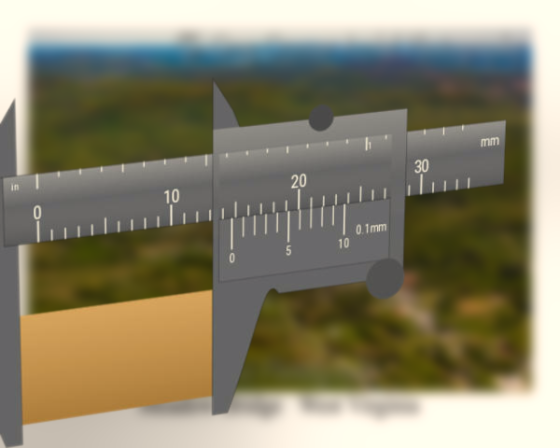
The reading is value=14.7 unit=mm
